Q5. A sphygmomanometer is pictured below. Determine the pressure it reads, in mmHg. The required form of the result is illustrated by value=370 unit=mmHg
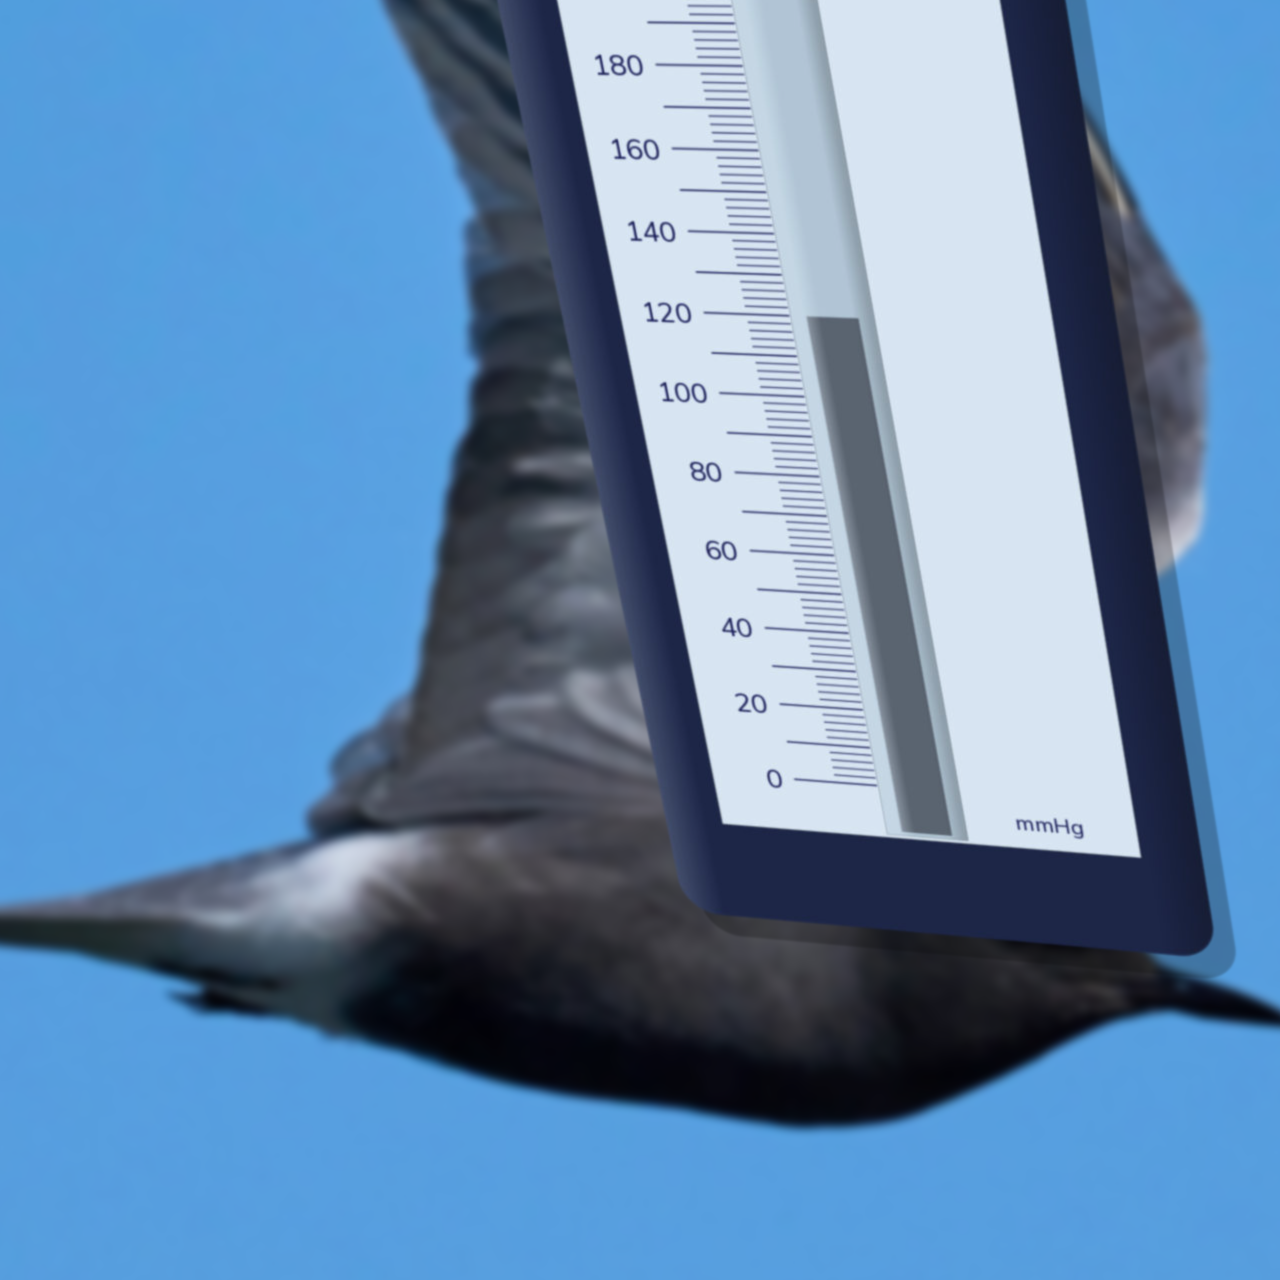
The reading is value=120 unit=mmHg
